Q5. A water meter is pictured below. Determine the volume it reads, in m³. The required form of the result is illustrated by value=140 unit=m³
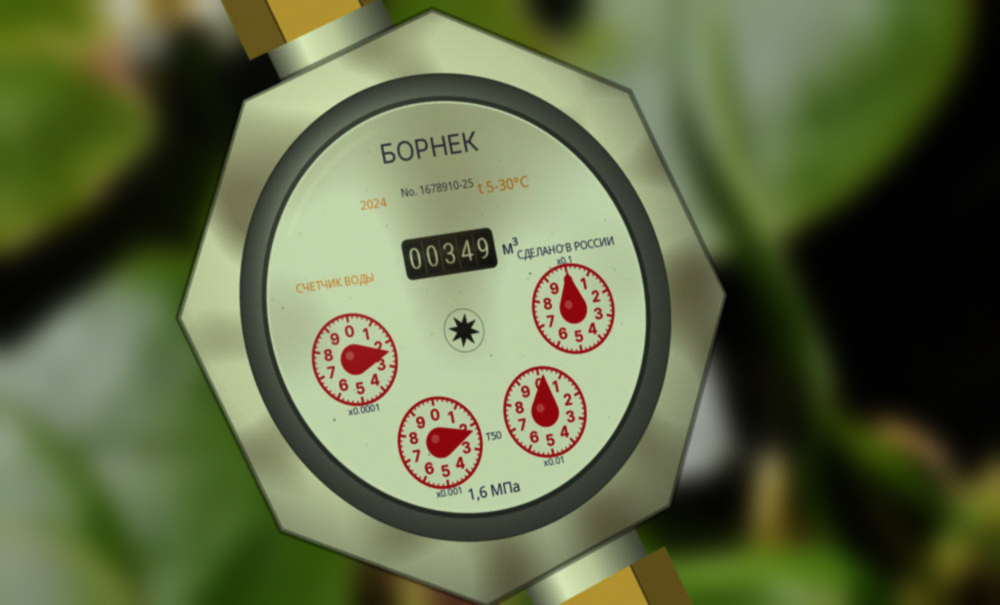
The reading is value=349.0022 unit=m³
